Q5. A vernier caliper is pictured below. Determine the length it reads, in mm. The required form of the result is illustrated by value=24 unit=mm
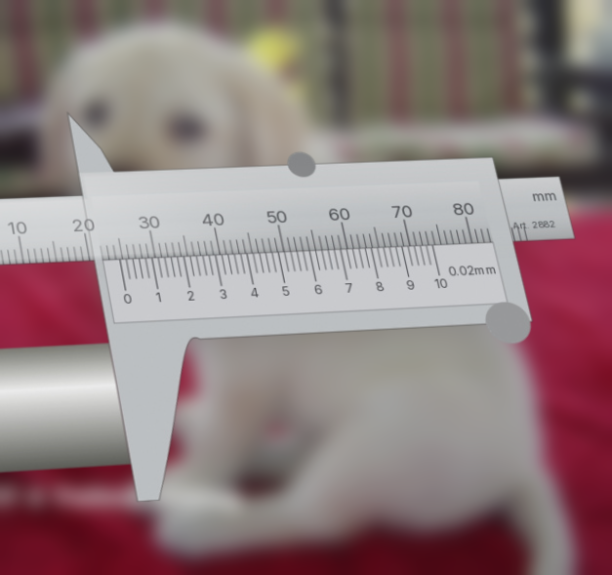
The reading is value=24.6 unit=mm
